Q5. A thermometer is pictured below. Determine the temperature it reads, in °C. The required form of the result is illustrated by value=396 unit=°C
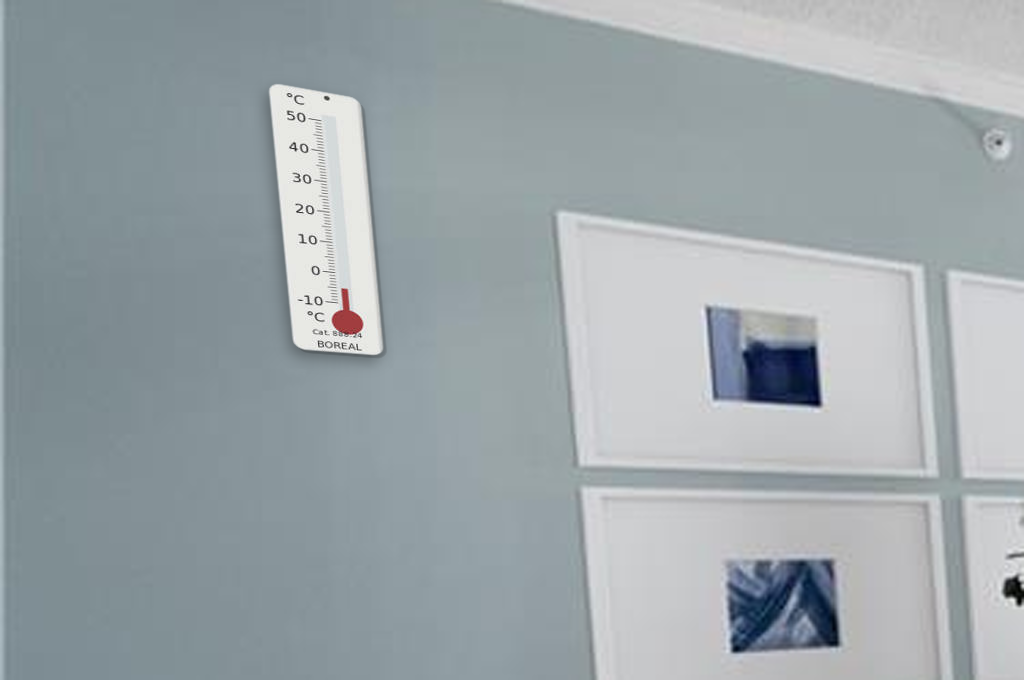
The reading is value=-5 unit=°C
